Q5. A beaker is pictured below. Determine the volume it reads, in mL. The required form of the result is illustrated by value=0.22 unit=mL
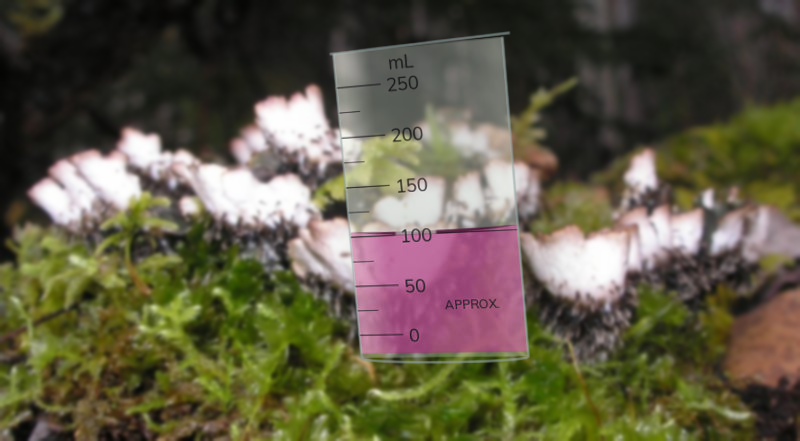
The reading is value=100 unit=mL
